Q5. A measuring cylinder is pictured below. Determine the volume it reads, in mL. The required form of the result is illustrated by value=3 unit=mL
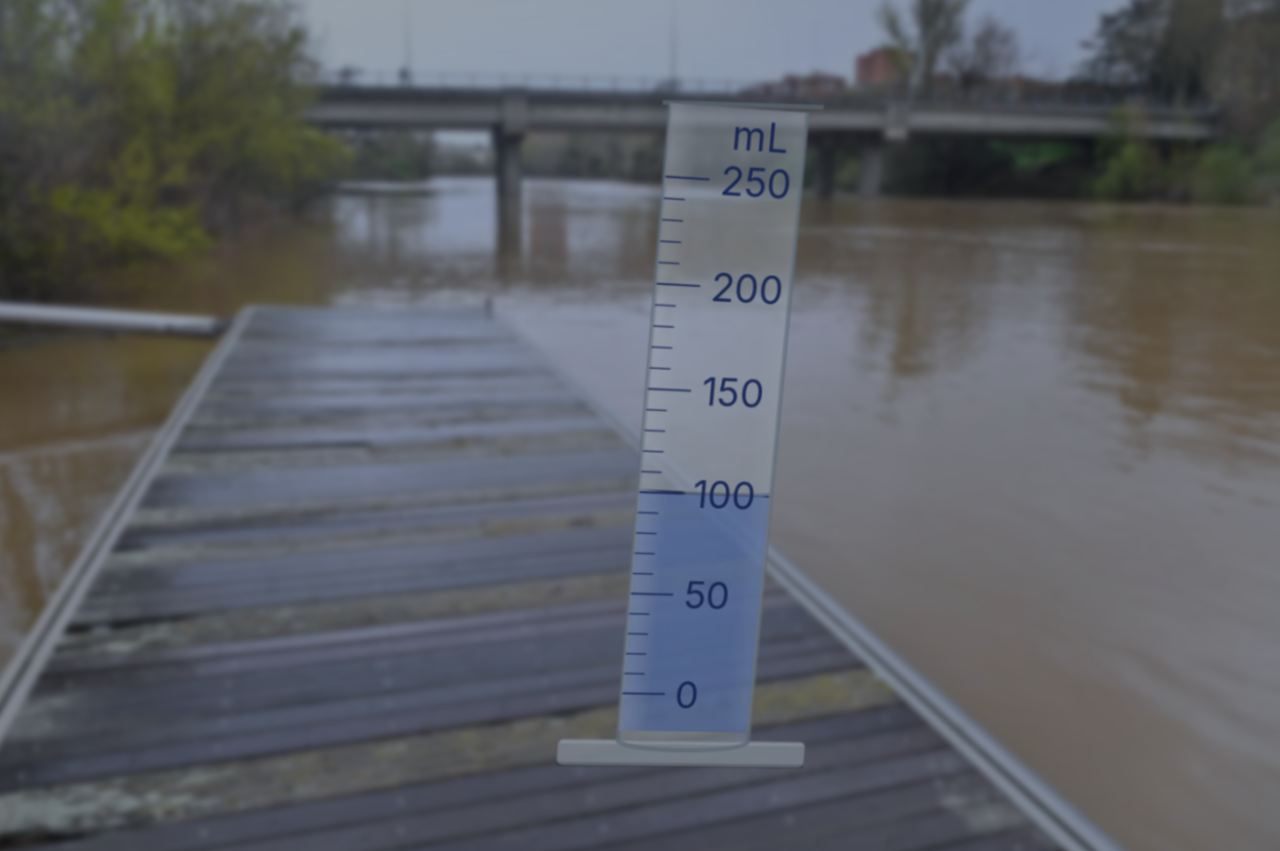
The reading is value=100 unit=mL
